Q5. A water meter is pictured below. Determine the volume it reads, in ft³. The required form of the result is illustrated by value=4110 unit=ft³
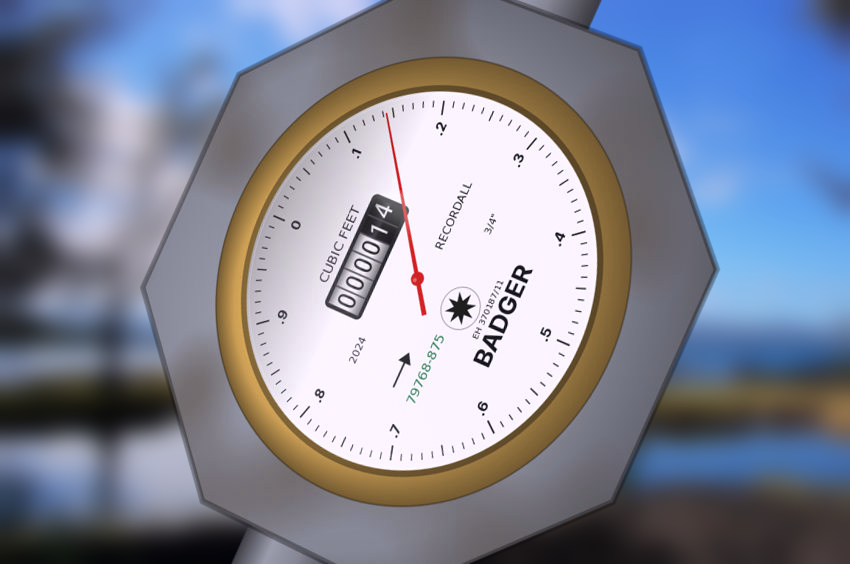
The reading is value=14.14 unit=ft³
